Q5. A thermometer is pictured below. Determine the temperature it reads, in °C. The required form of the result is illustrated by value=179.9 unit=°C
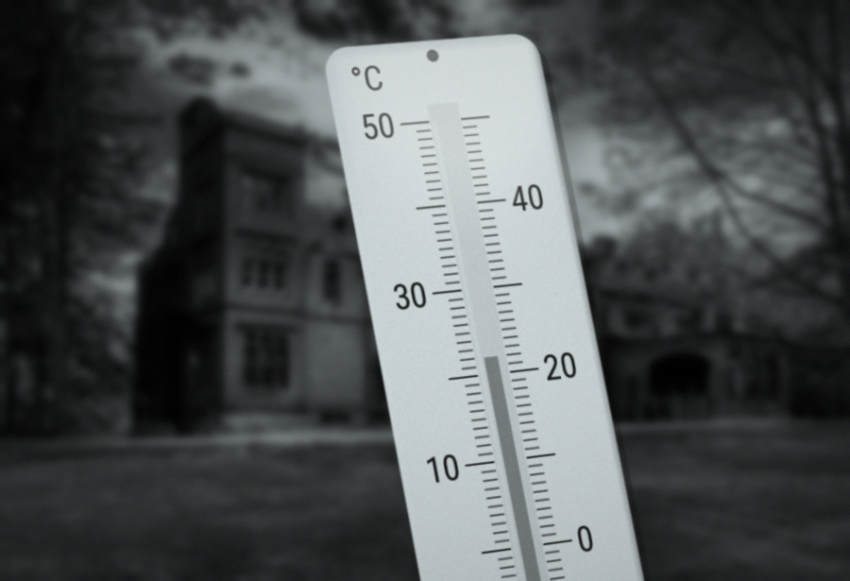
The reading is value=22 unit=°C
